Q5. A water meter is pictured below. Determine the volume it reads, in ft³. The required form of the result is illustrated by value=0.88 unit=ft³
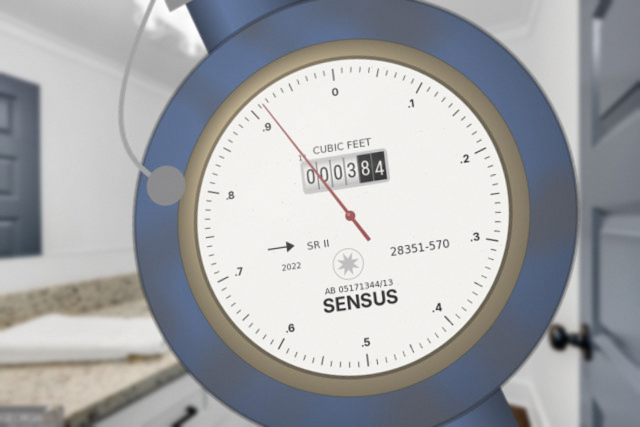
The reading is value=383.91 unit=ft³
